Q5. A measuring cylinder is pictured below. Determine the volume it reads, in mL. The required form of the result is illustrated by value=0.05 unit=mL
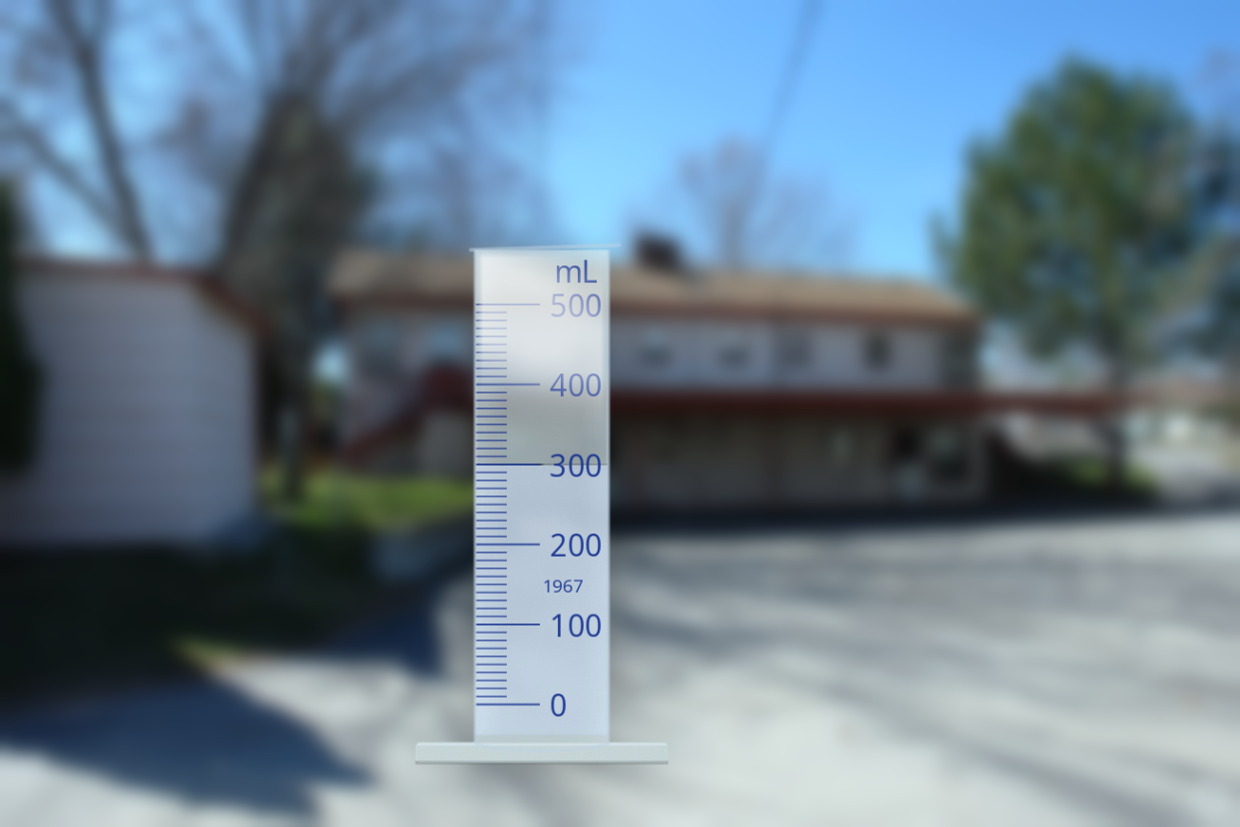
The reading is value=300 unit=mL
